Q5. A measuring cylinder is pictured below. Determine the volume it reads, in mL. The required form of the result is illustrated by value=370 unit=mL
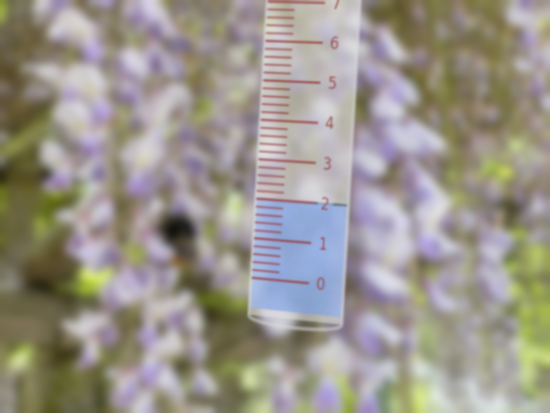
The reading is value=2 unit=mL
